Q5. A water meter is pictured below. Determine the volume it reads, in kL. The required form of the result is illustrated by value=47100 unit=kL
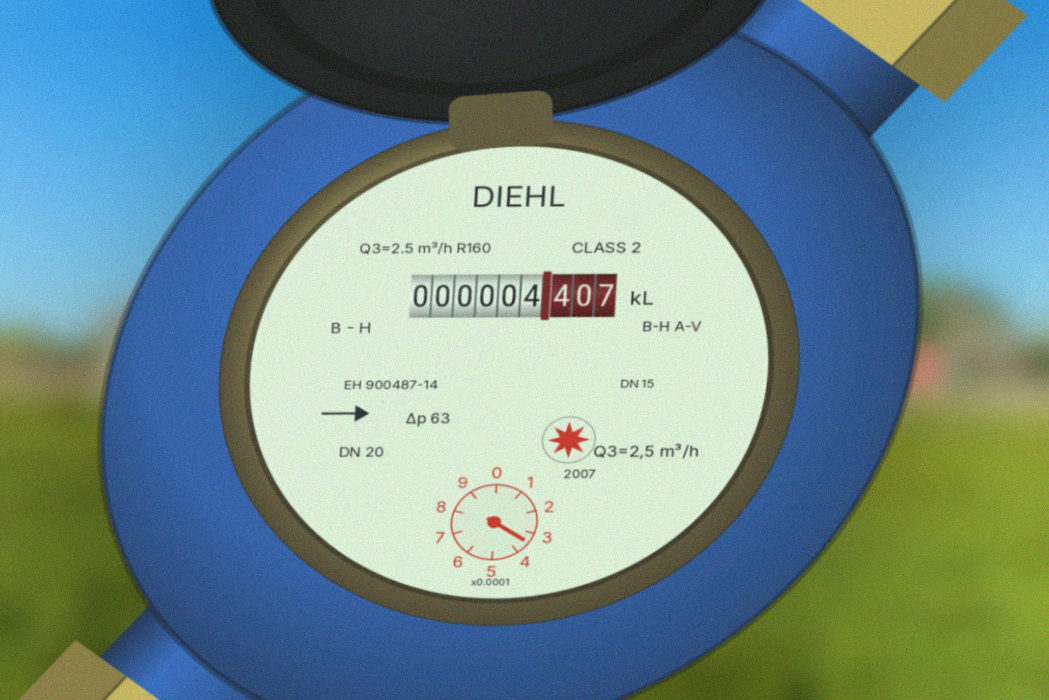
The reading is value=4.4073 unit=kL
